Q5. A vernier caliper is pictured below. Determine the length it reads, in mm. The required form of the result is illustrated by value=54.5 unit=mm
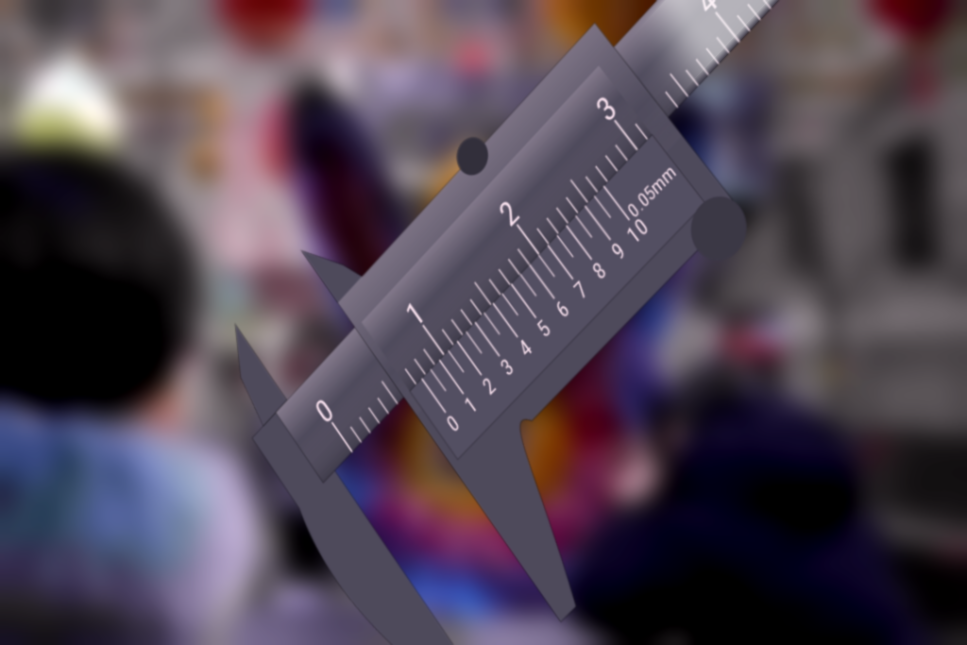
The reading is value=7.6 unit=mm
